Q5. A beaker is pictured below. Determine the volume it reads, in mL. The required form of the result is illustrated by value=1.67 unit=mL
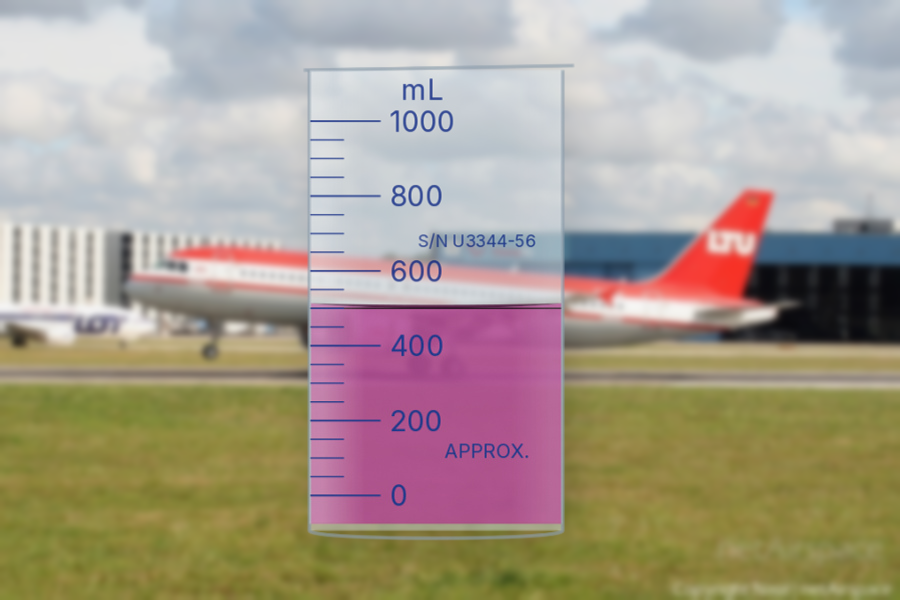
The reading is value=500 unit=mL
